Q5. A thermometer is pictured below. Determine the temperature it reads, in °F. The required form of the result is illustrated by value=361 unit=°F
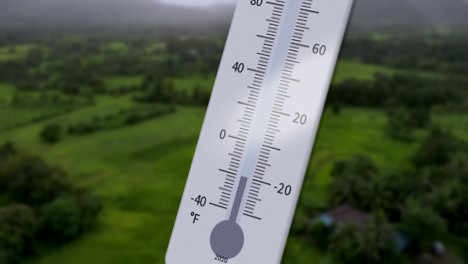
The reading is value=-20 unit=°F
